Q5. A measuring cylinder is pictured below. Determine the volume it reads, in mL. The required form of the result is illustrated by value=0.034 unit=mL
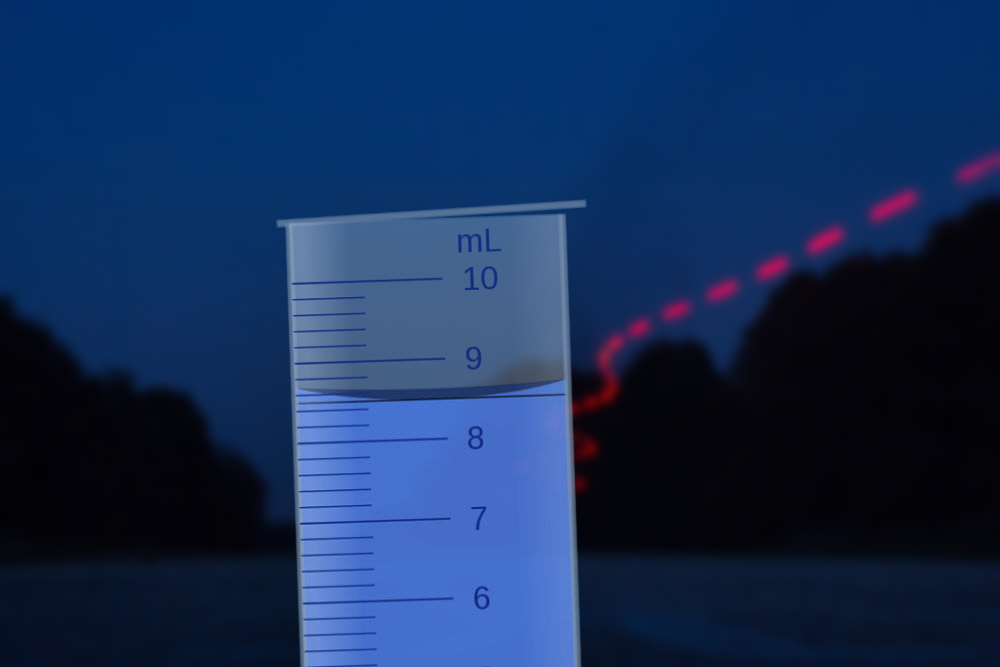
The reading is value=8.5 unit=mL
